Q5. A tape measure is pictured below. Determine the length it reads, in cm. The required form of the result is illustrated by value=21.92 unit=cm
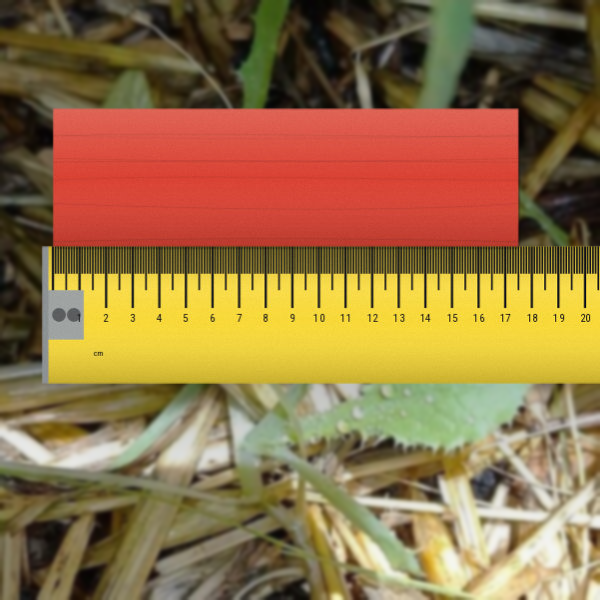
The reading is value=17.5 unit=cm
